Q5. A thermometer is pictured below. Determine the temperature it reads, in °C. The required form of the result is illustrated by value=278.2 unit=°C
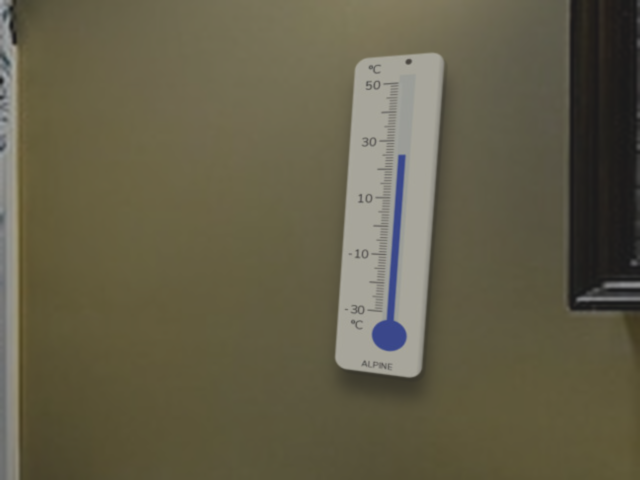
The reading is value=25 unit=°C
